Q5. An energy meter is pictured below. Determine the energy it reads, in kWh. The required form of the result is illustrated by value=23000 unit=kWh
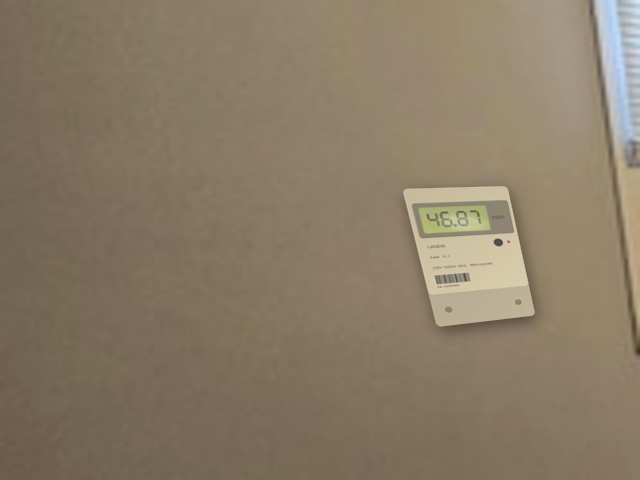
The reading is value=46.87 unit=kWh
